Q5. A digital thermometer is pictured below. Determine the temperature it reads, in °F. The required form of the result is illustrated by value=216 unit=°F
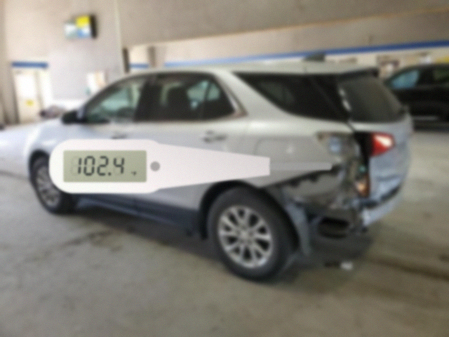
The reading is value=102.4 unit=°F
